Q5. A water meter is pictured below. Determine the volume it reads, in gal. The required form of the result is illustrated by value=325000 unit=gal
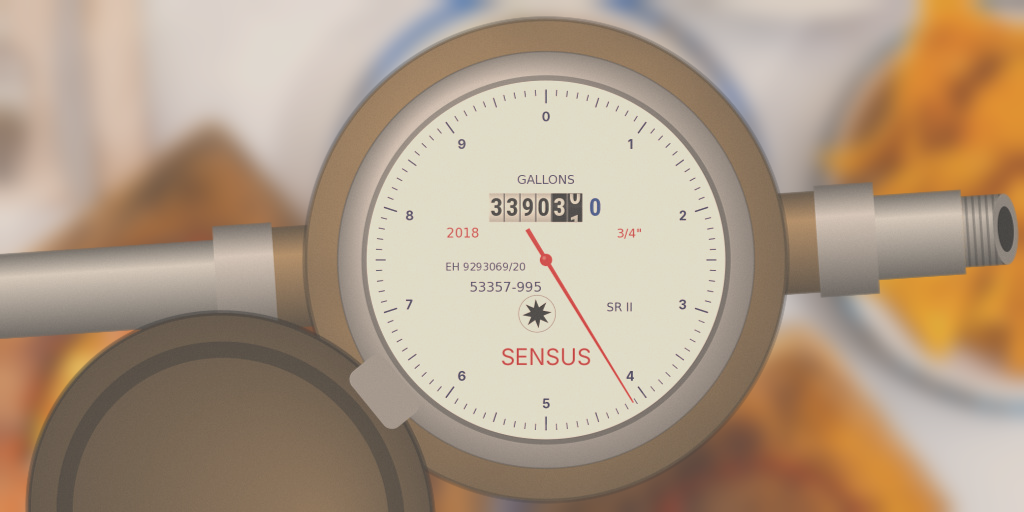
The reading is value=3390304.1 unit=gal
